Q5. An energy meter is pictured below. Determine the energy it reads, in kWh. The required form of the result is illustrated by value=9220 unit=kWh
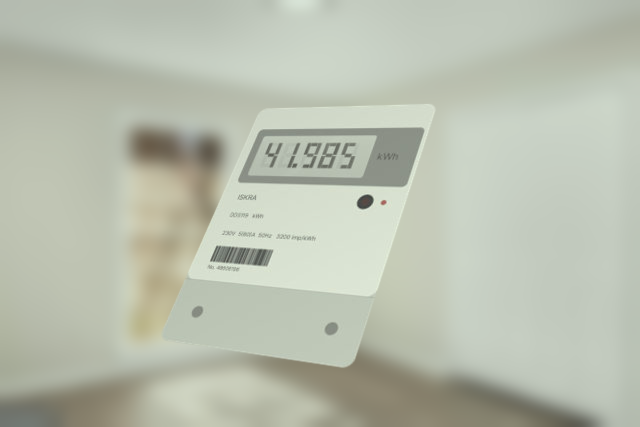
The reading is value=41.985 unit=kWh
